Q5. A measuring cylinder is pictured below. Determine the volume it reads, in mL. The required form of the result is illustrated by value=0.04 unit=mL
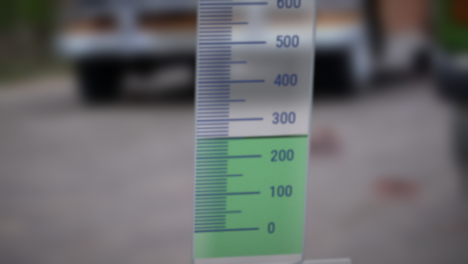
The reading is value=250 unit=mL
